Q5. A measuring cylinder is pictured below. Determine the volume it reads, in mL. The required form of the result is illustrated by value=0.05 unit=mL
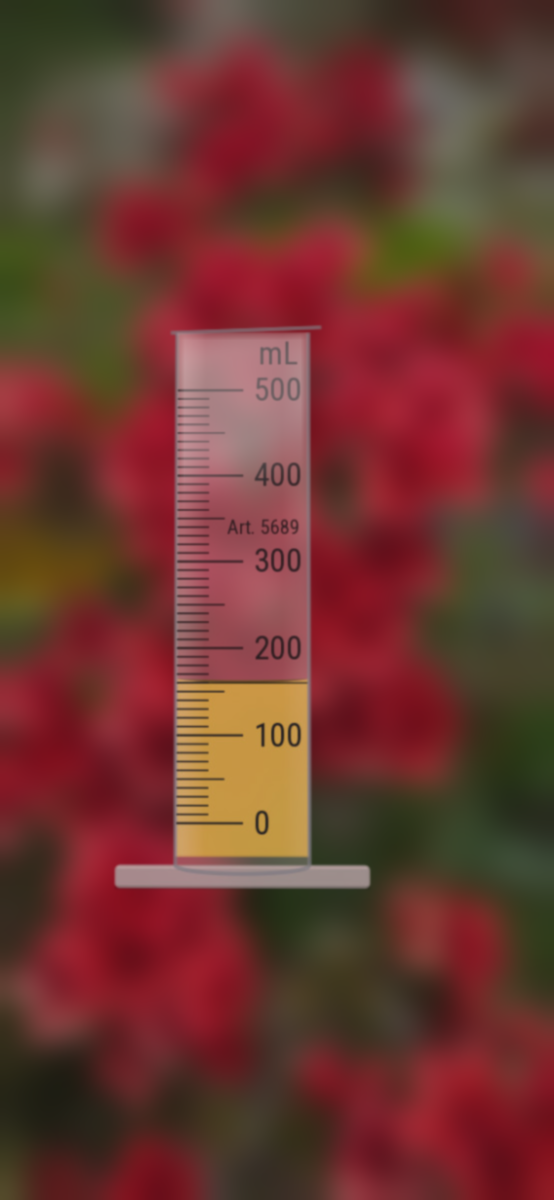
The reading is value=160 unit=mL
